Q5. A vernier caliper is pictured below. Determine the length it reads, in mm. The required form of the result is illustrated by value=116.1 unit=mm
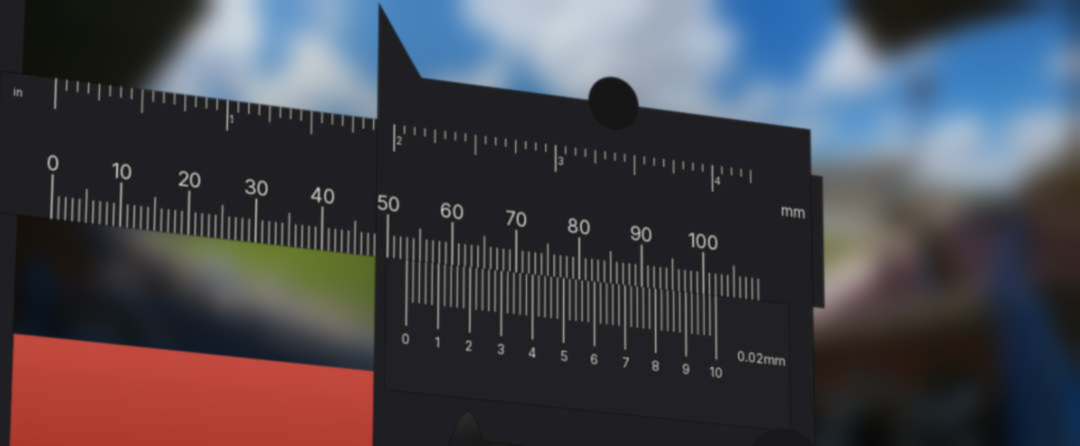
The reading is value=53.0 unit=mm
